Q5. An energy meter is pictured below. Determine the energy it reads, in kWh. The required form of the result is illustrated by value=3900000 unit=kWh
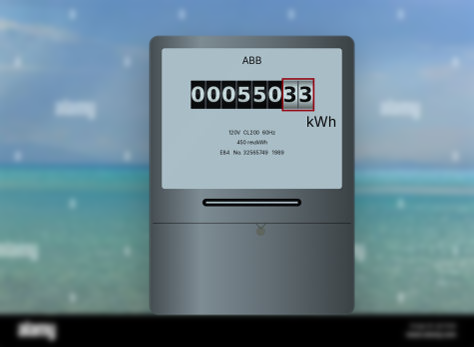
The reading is value=550.33 unit=kWh
